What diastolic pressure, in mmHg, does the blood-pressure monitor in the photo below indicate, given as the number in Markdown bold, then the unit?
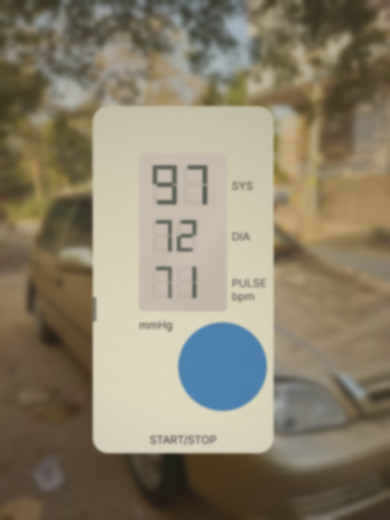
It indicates **72** mmHg
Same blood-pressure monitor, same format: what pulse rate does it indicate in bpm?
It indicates **71** bpm
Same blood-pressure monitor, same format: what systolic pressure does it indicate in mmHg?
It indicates **97** mmHg
